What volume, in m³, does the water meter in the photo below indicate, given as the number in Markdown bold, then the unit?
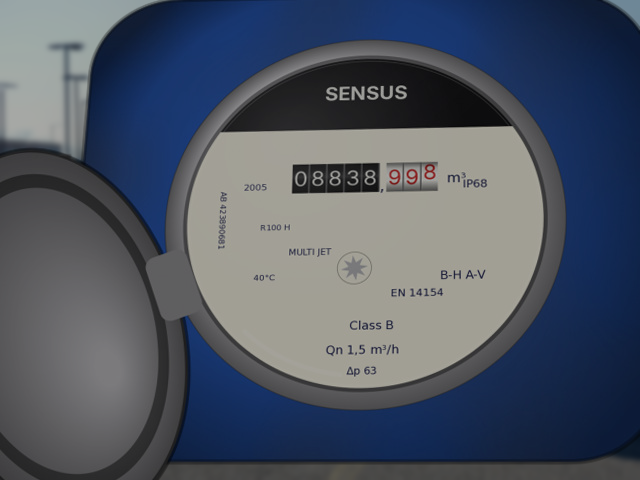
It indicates **8838.998** m³
